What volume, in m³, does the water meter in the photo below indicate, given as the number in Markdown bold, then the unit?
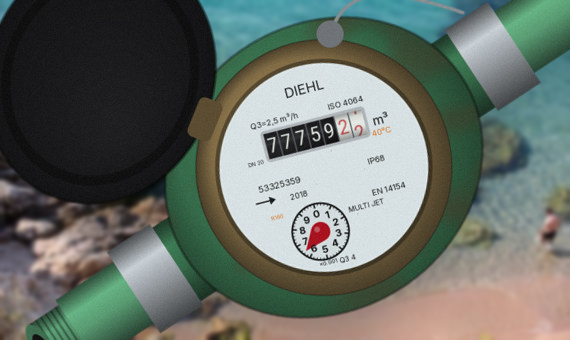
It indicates **77759.216** m³
